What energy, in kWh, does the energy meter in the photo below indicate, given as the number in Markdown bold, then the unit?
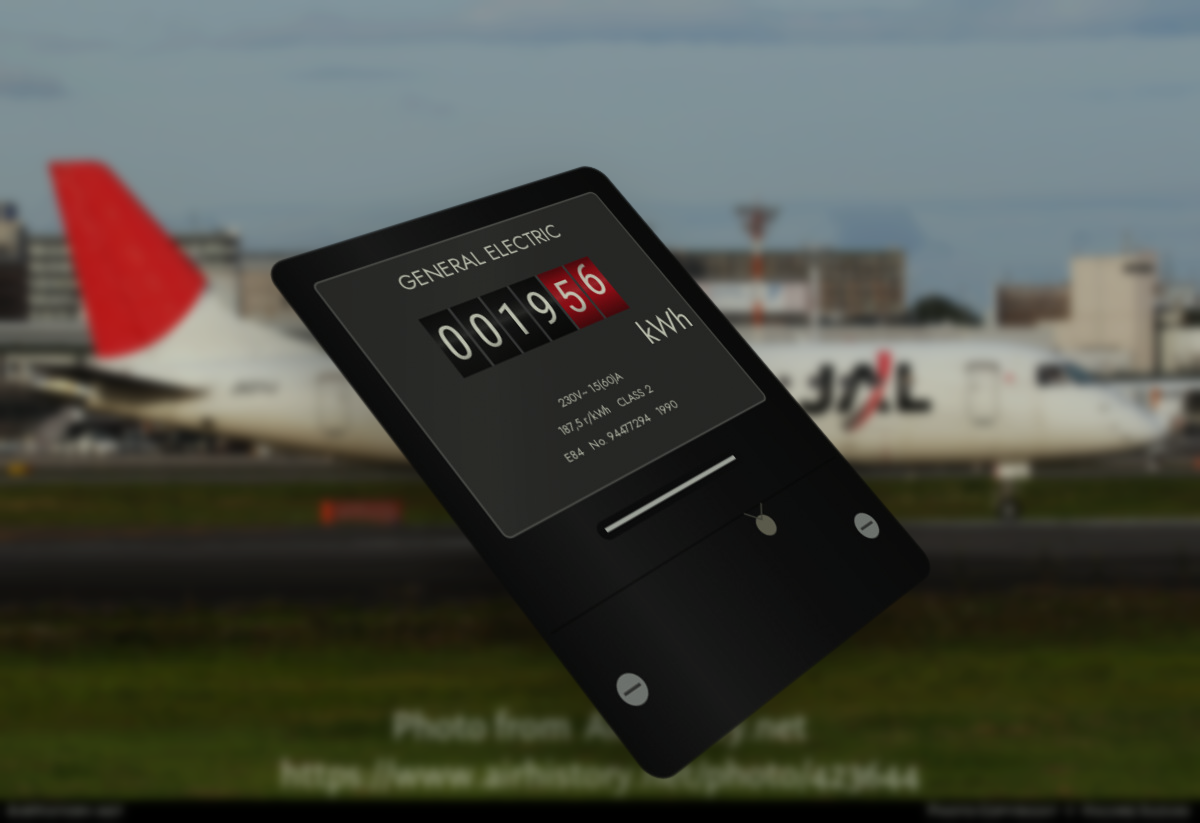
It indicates **19.56** kWh
